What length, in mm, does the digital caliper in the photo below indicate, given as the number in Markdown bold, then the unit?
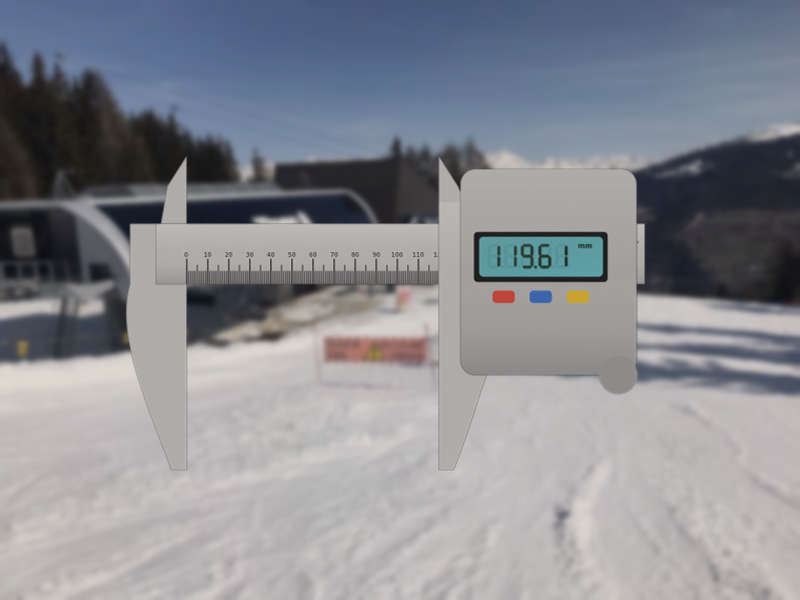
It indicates **119.61** mm
